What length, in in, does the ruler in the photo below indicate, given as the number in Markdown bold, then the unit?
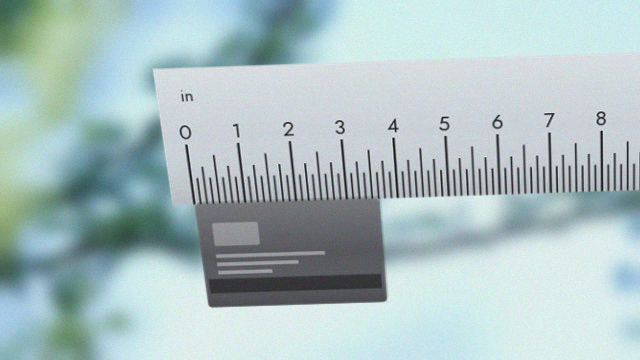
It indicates **3.625** in
